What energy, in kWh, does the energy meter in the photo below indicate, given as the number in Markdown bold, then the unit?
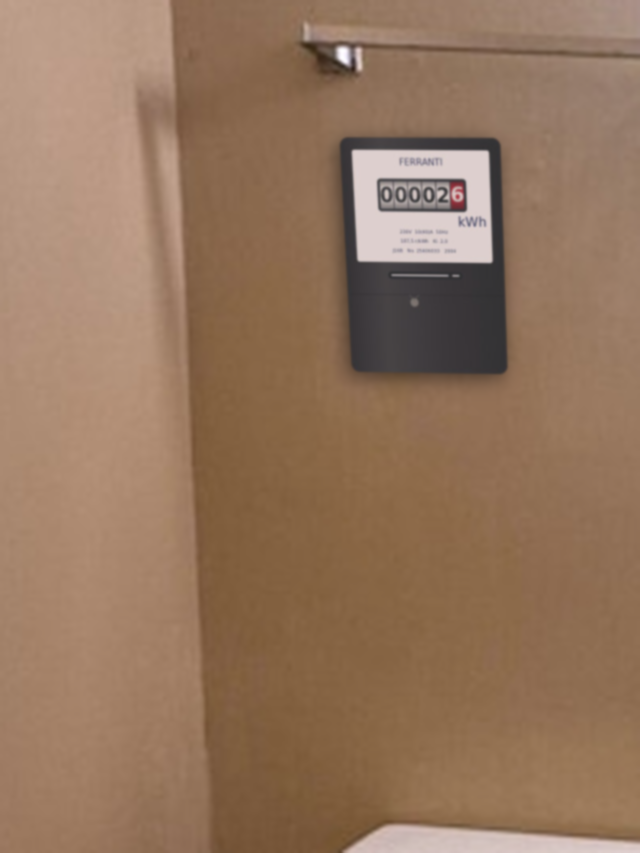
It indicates **2.6** kWh
